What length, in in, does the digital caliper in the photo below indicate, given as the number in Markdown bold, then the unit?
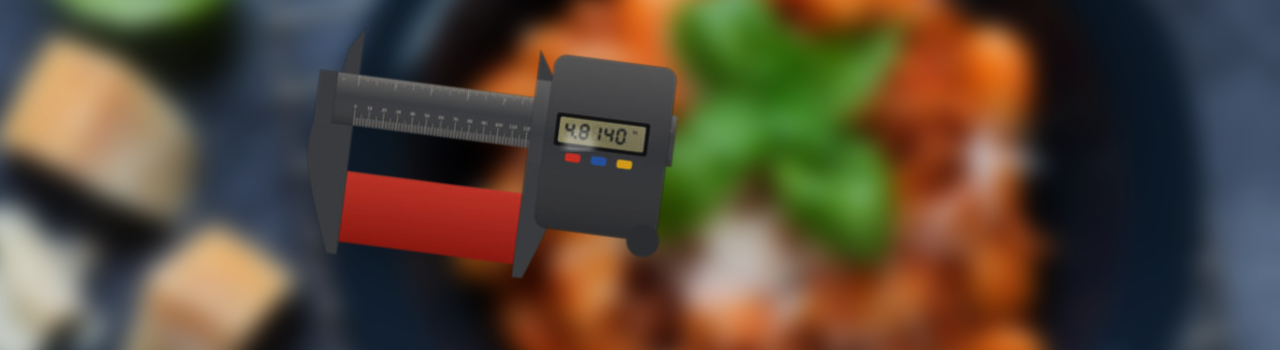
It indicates **4.8140** in
